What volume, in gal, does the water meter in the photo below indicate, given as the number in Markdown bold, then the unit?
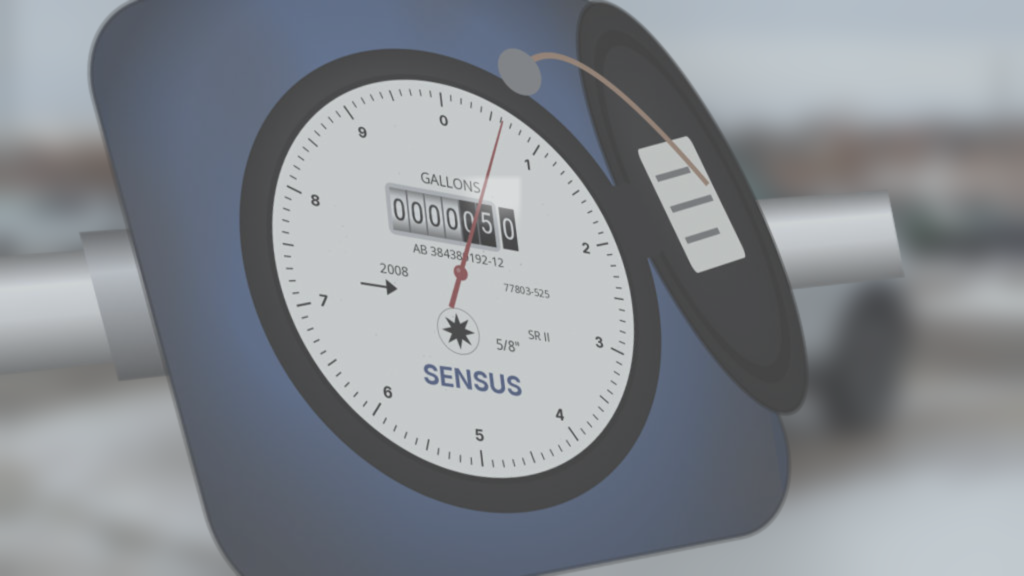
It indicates **50.6** gal
